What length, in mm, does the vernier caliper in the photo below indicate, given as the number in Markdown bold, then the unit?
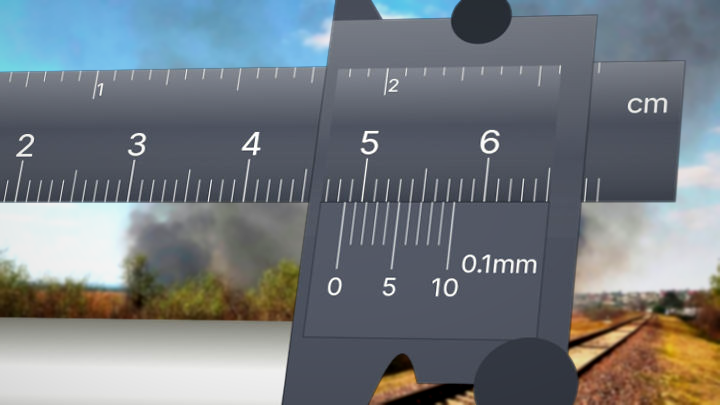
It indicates **48.6** mm
